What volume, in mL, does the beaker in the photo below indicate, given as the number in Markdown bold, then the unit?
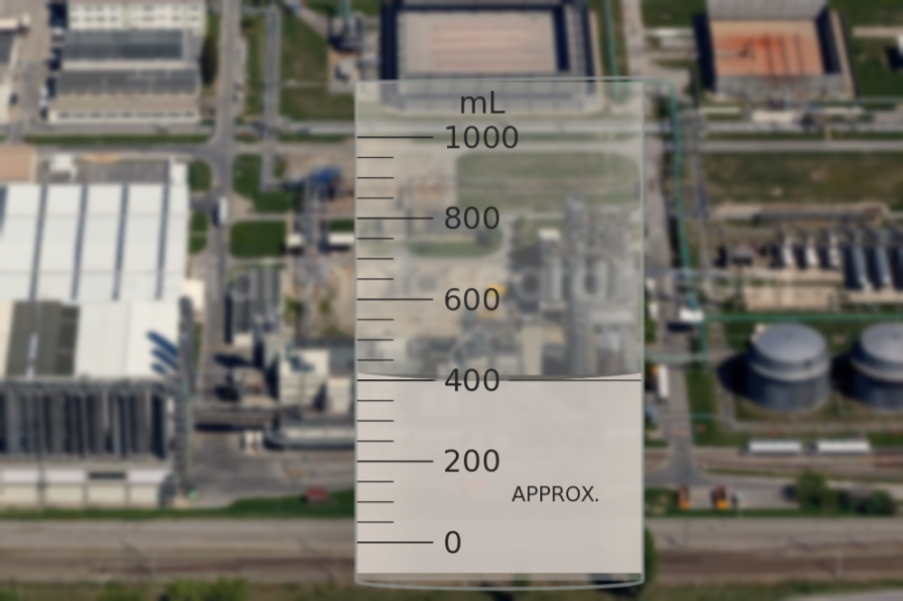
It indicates **400** mL
